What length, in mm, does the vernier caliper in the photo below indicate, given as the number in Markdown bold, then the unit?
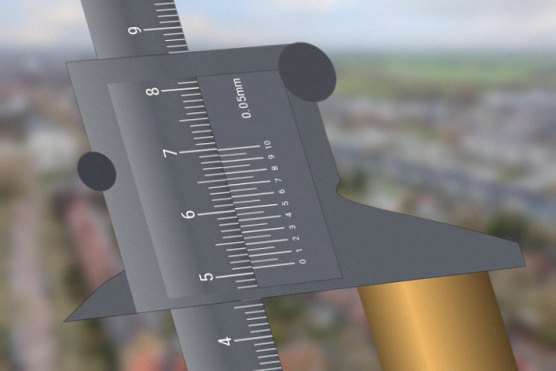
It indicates **50.8** mm
